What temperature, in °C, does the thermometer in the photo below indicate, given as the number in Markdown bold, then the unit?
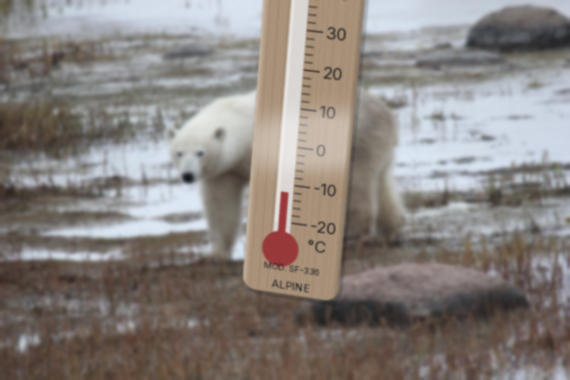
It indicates **-12** °C
